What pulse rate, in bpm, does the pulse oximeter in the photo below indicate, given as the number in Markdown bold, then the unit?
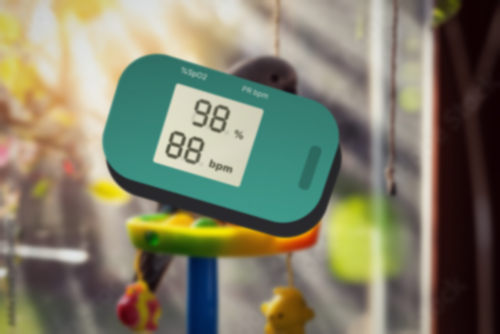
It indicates **88** bpm
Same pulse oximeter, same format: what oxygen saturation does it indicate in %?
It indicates **98** %
